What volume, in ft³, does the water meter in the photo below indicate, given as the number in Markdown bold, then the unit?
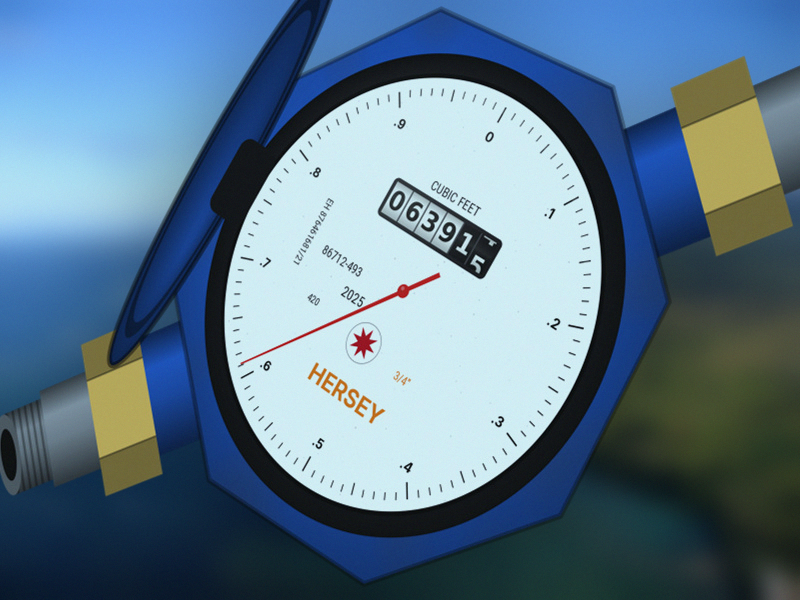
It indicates **63914.61** ft³
